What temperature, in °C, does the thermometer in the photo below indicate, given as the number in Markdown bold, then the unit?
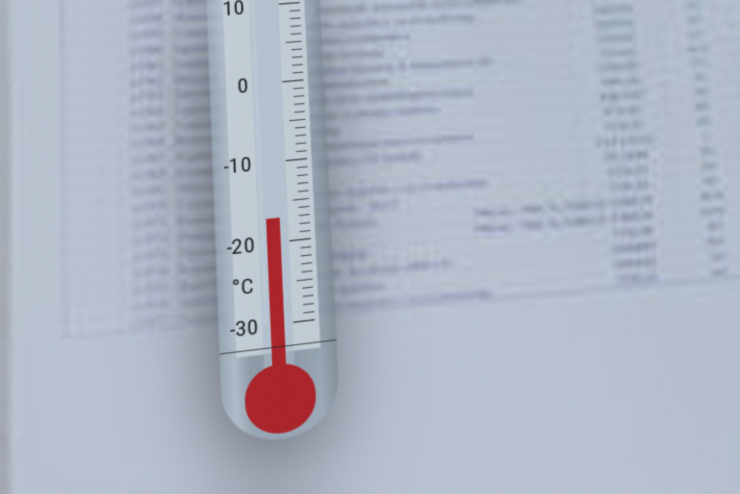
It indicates **-17** °C
